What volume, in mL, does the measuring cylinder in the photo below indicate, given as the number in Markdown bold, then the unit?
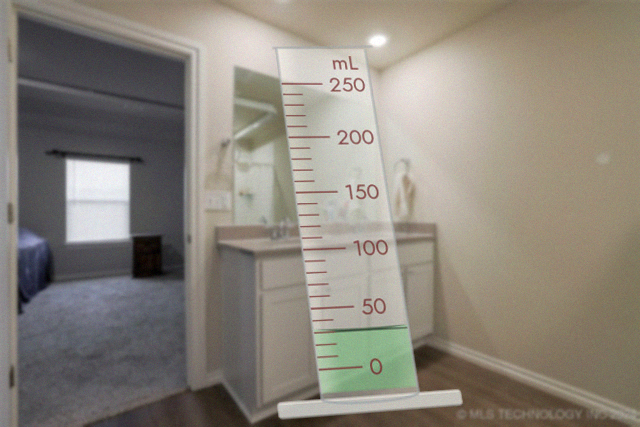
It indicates **30** mL
